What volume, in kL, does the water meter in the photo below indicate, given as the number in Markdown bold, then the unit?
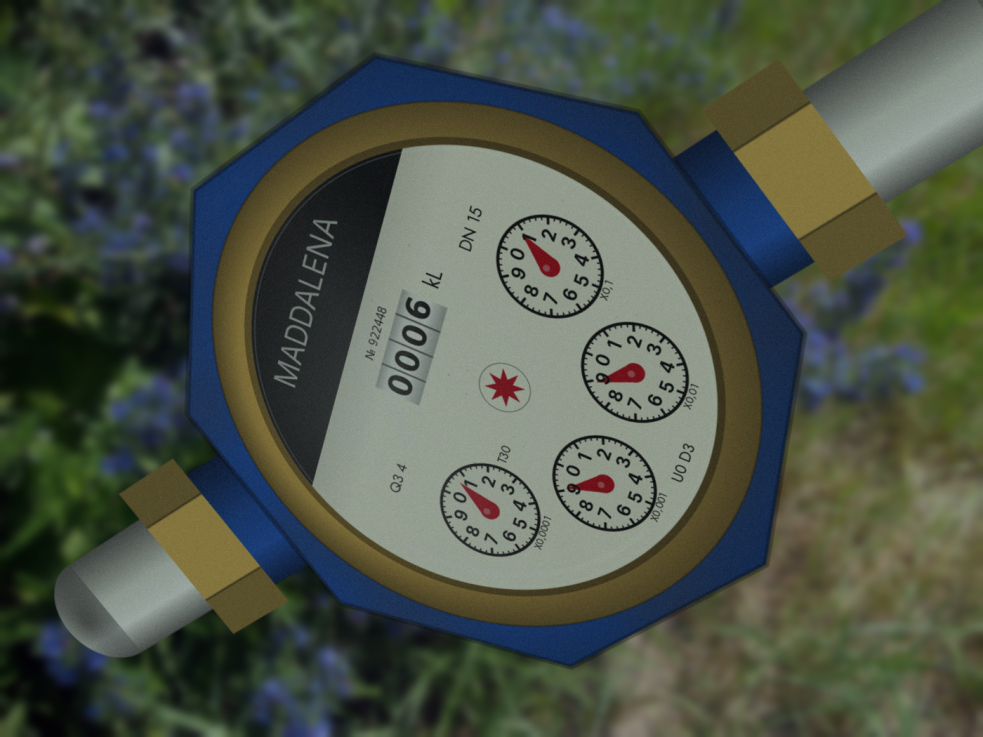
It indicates **6.0890** kL
